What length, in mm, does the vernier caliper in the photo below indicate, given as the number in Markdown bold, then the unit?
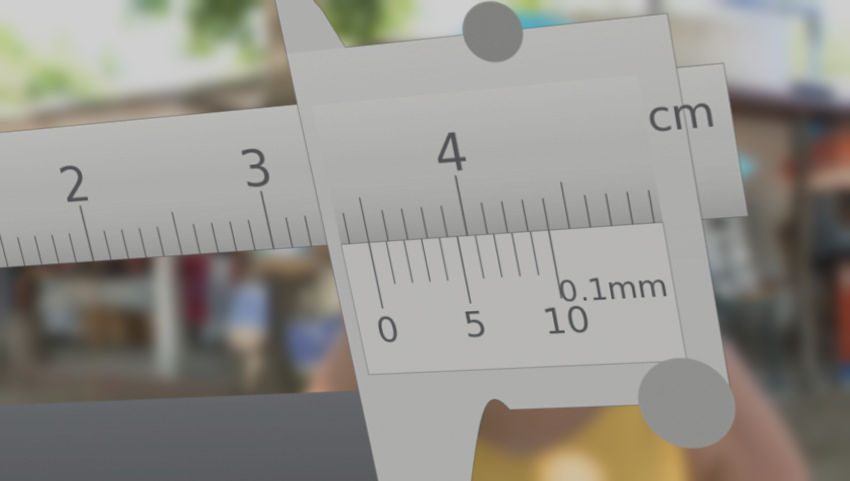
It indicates **35.0** mm
